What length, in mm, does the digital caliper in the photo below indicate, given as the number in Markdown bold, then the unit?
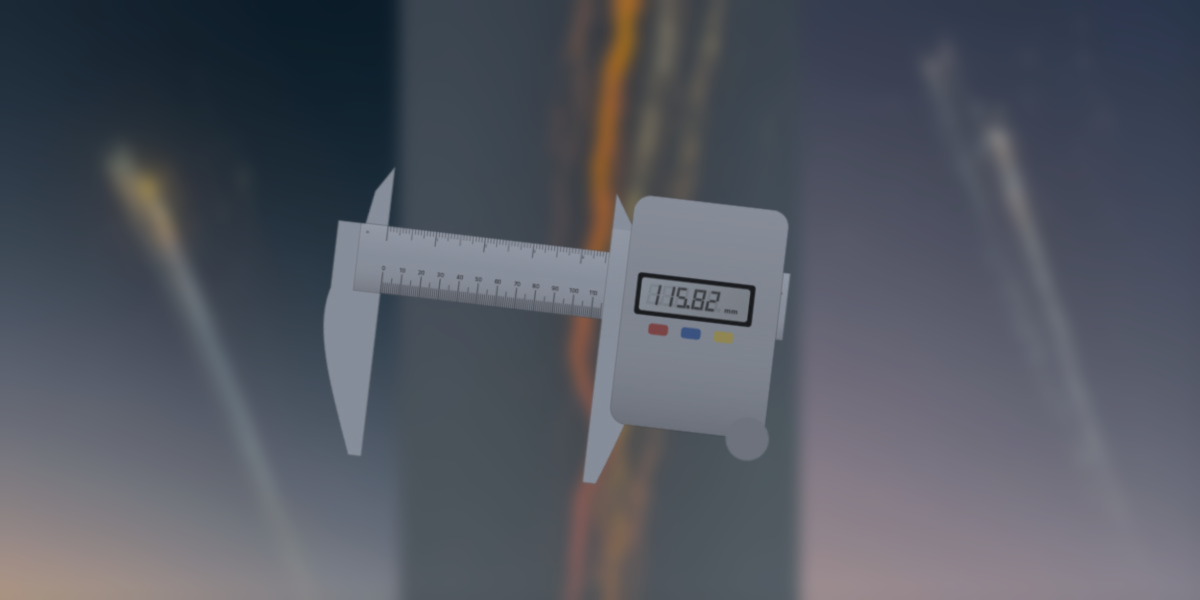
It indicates **115.82** mm
